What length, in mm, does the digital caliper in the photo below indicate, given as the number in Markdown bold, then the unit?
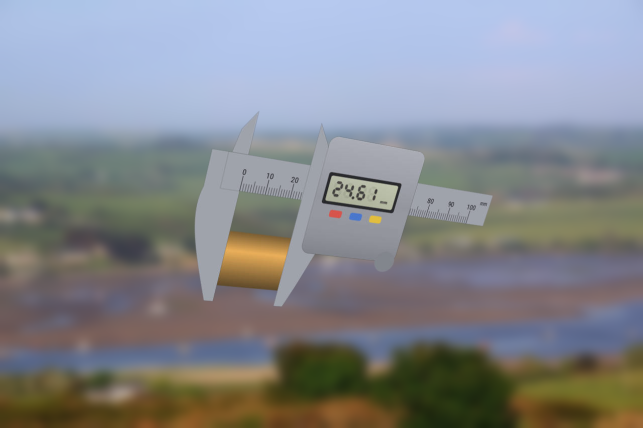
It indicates **24.61** mm
